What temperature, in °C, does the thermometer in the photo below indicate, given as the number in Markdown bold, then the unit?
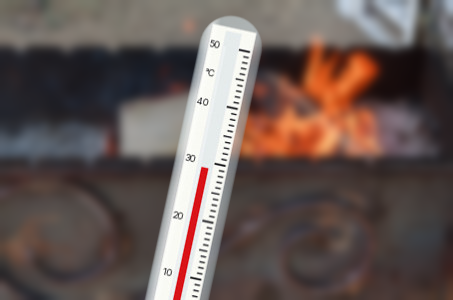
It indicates **29** °C
